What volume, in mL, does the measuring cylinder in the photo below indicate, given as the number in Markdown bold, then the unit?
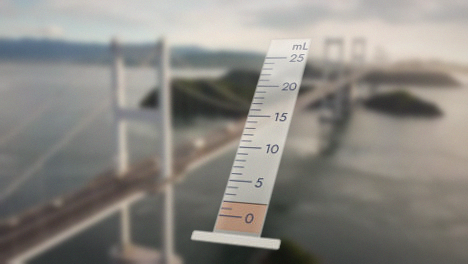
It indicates **2** mL
